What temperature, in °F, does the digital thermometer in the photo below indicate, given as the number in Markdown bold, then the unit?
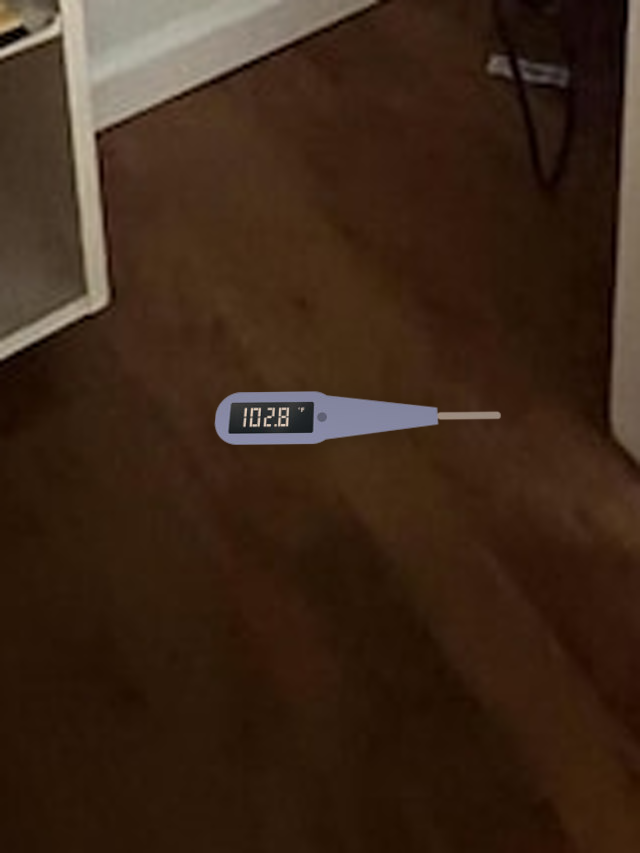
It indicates **102.8** °F
